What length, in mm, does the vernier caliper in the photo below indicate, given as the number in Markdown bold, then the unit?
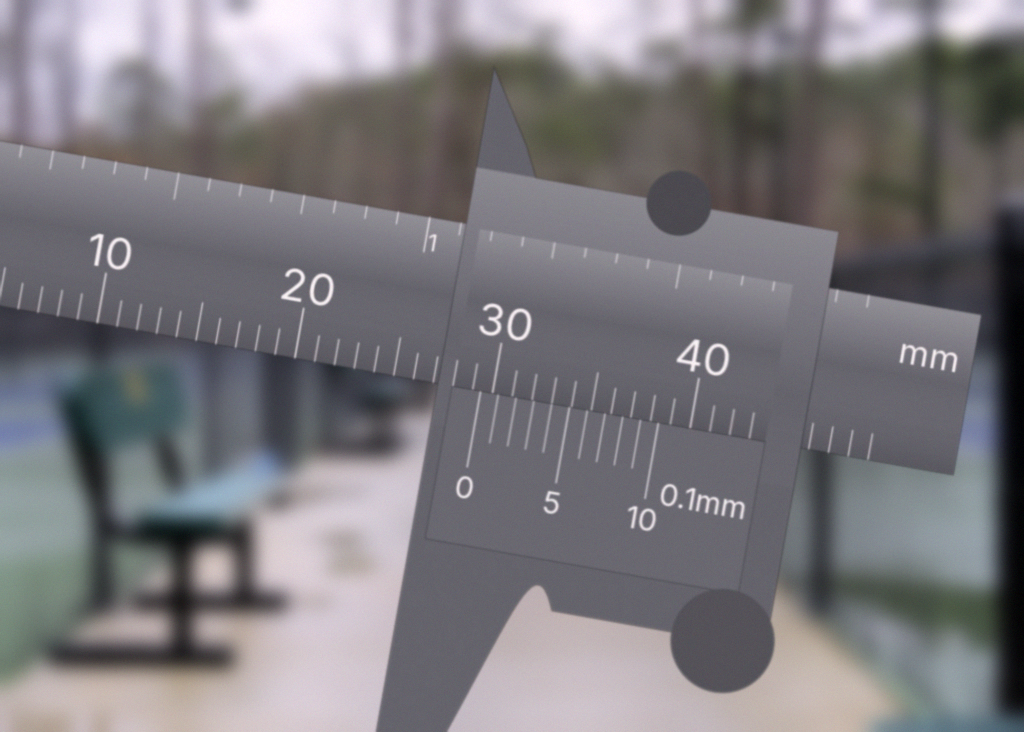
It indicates **29.4** mm
